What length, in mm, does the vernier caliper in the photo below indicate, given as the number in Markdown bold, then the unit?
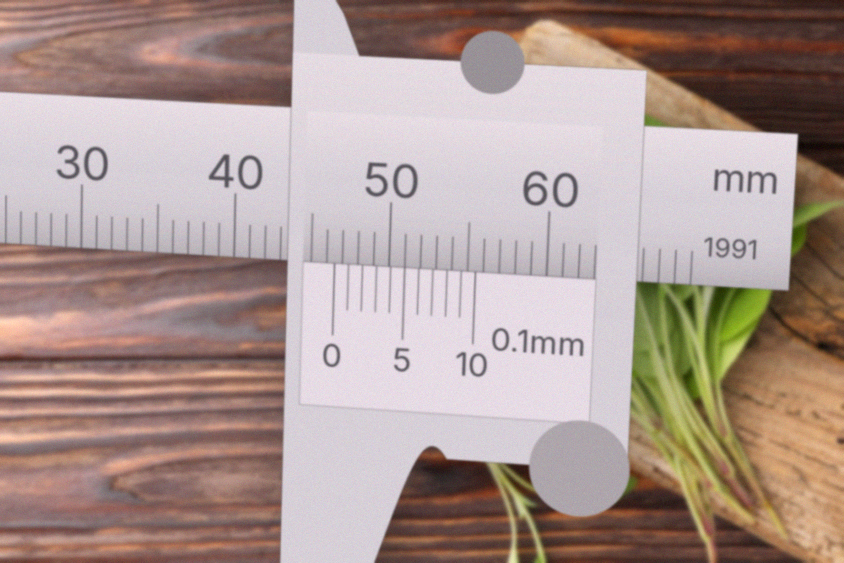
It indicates **46.5** mm
